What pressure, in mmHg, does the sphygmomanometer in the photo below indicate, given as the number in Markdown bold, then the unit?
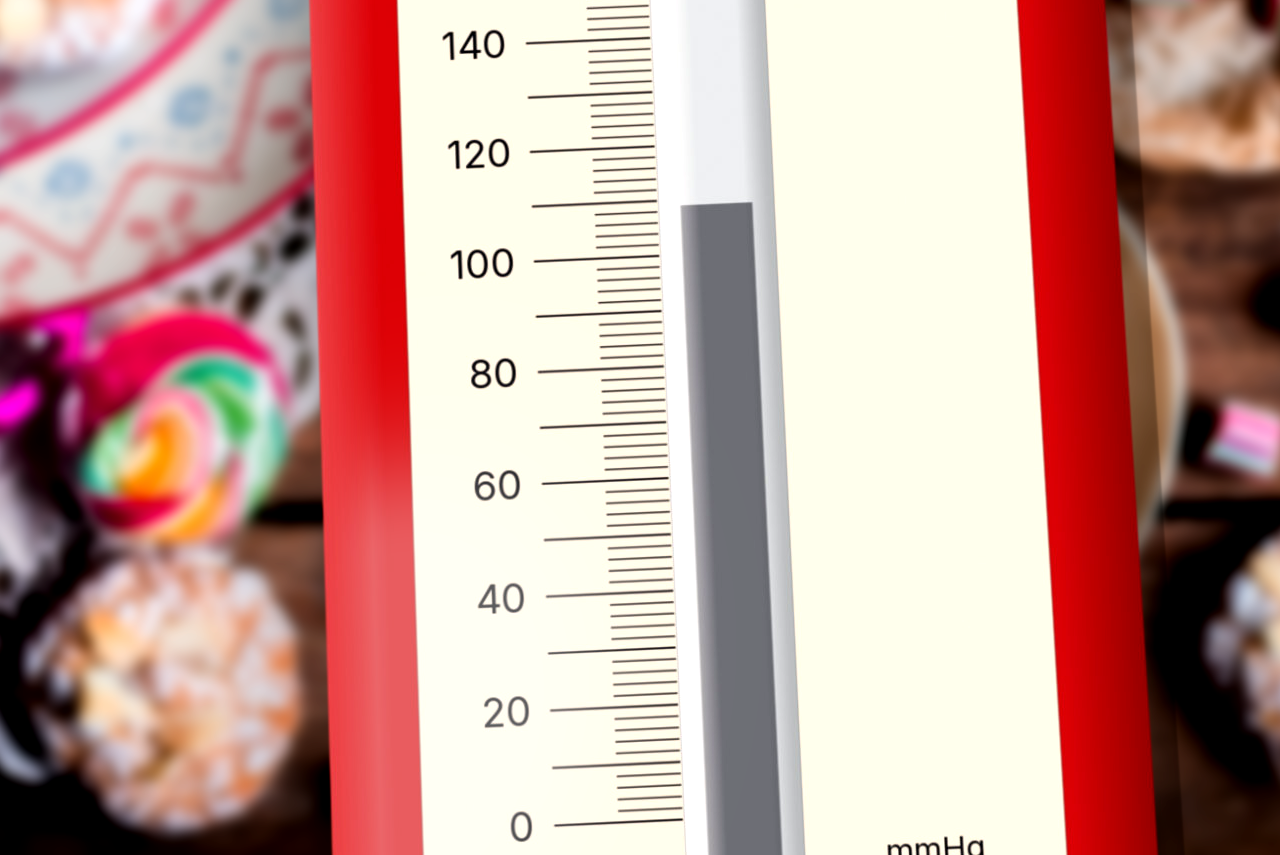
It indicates **109** mmHg
